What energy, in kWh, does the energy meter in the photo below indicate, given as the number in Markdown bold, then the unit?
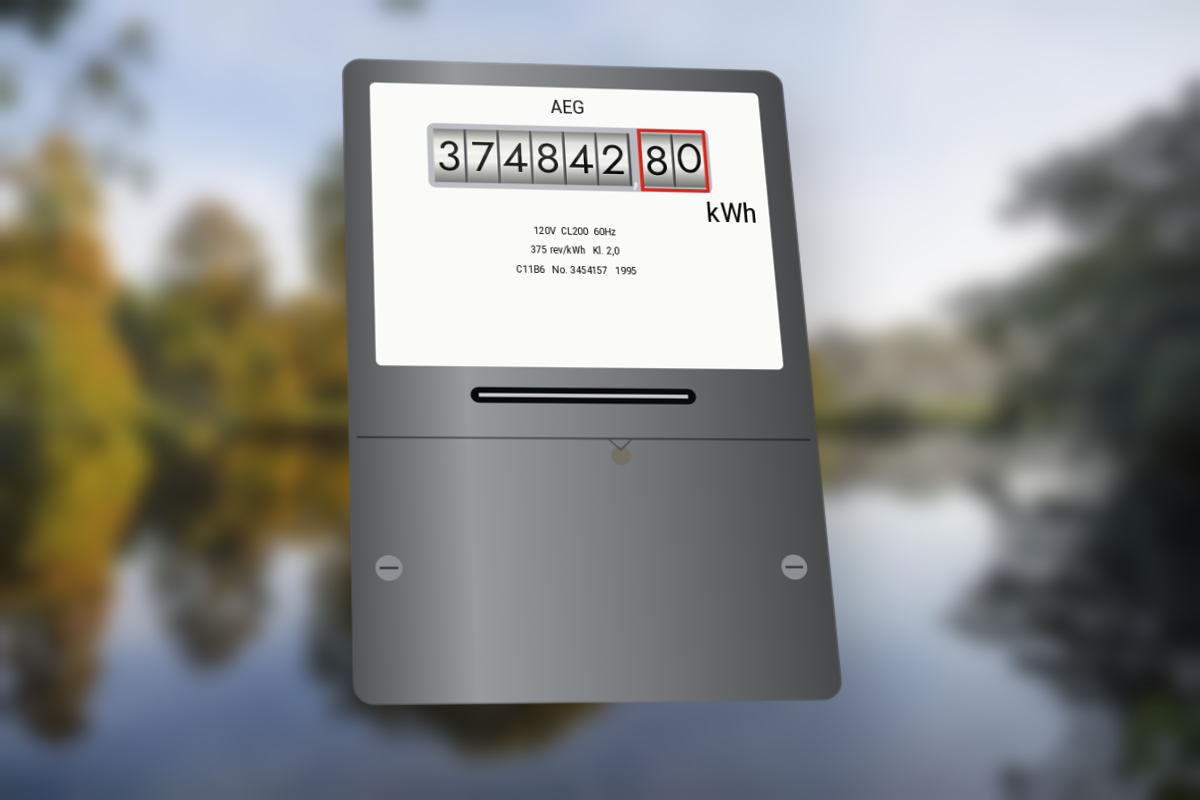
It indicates **374842.80** kWh
